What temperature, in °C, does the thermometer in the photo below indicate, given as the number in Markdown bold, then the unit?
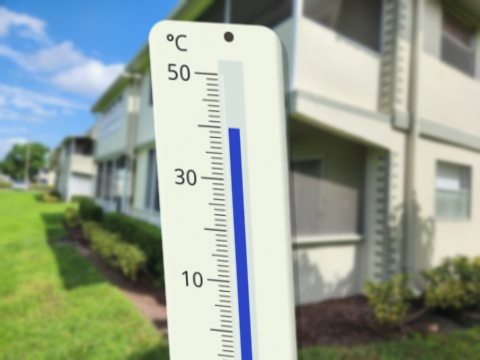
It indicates **40** °C
